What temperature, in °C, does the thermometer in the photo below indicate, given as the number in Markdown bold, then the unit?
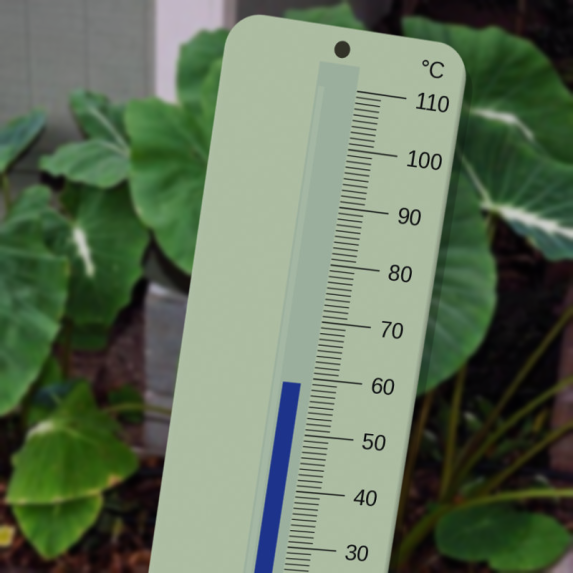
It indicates **59** °C
